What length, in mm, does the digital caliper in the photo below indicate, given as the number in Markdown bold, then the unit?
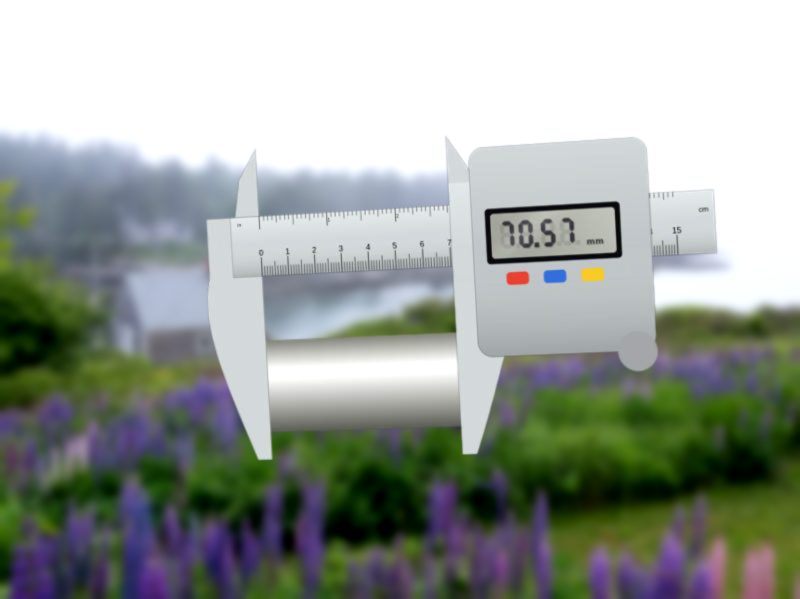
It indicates **70.57** mm
